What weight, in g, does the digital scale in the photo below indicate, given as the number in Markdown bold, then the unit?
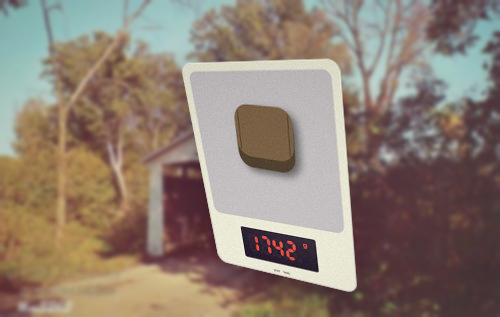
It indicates **1742** g
